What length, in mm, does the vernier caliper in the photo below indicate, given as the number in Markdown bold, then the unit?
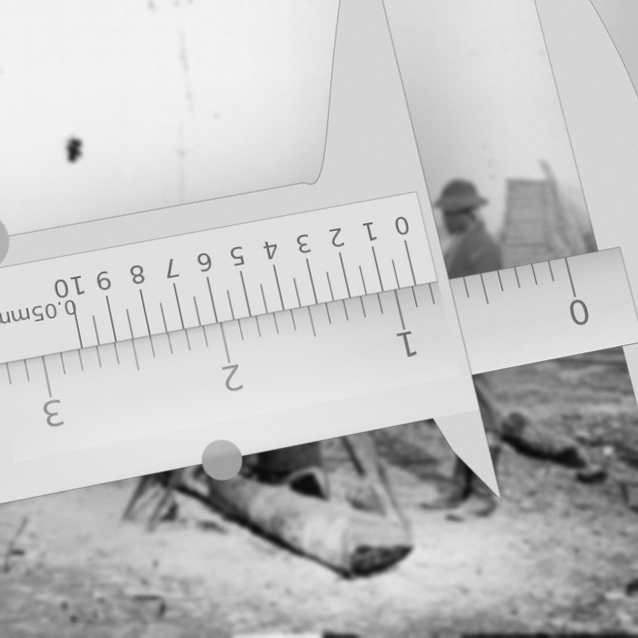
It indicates **8.8** mm
